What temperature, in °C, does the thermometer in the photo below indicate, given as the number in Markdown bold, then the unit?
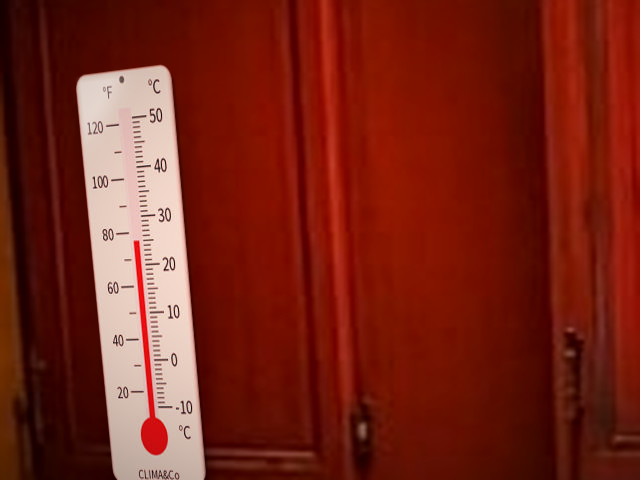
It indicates **25** °C
